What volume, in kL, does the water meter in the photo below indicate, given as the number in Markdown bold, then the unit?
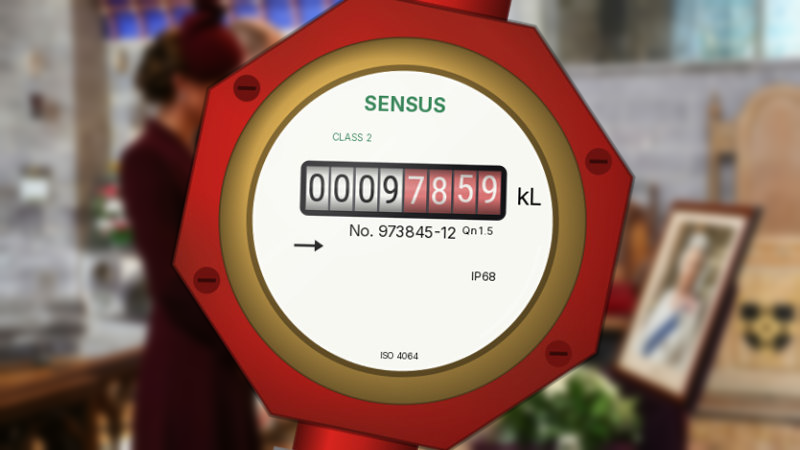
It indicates **9.7859** kL
